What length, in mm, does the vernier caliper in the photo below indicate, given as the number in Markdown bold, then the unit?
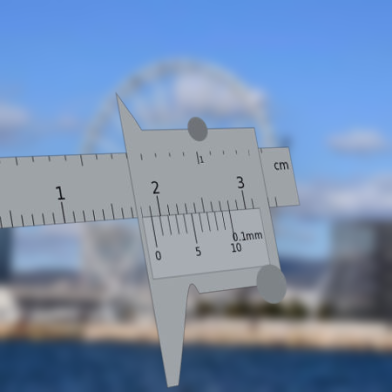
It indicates **19.0** mm
